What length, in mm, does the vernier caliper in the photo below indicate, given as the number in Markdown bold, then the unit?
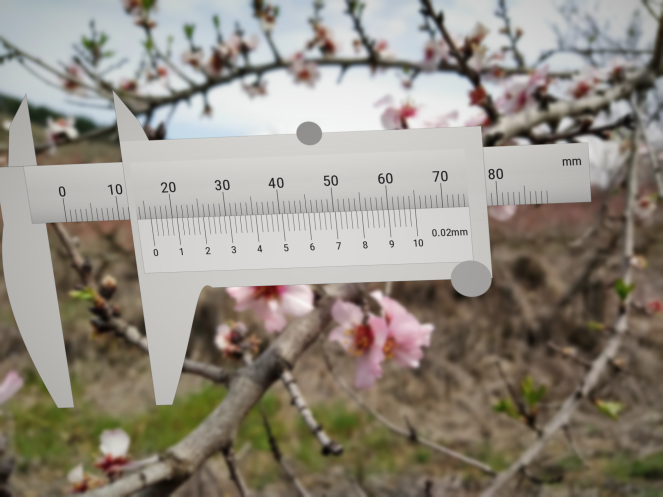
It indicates **16.0** mm
